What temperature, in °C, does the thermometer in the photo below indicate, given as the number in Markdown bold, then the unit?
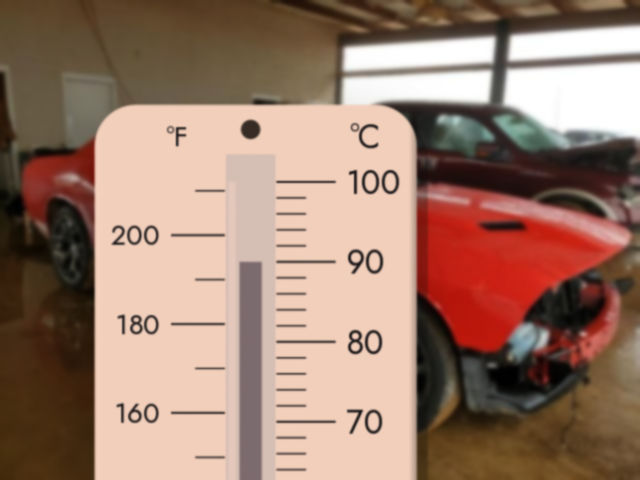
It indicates **90** °C
